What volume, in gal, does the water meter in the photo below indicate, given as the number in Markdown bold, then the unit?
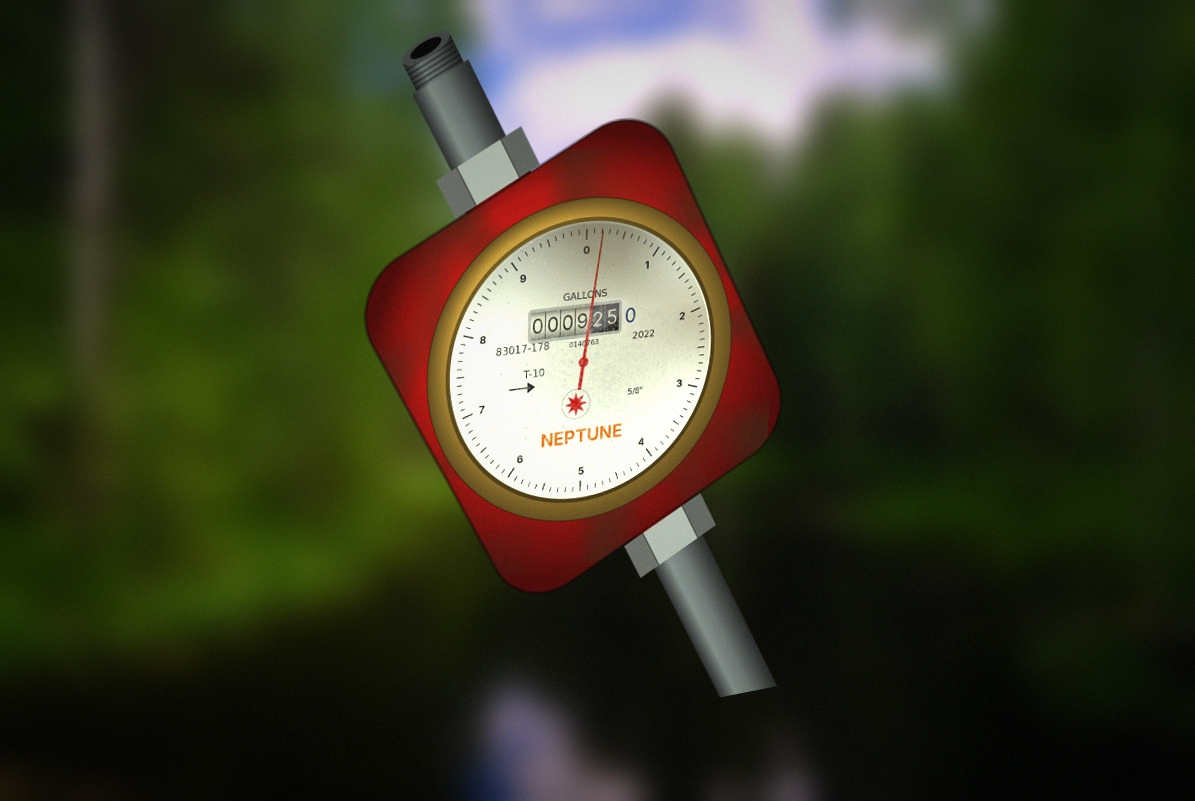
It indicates **9250.2** gal
